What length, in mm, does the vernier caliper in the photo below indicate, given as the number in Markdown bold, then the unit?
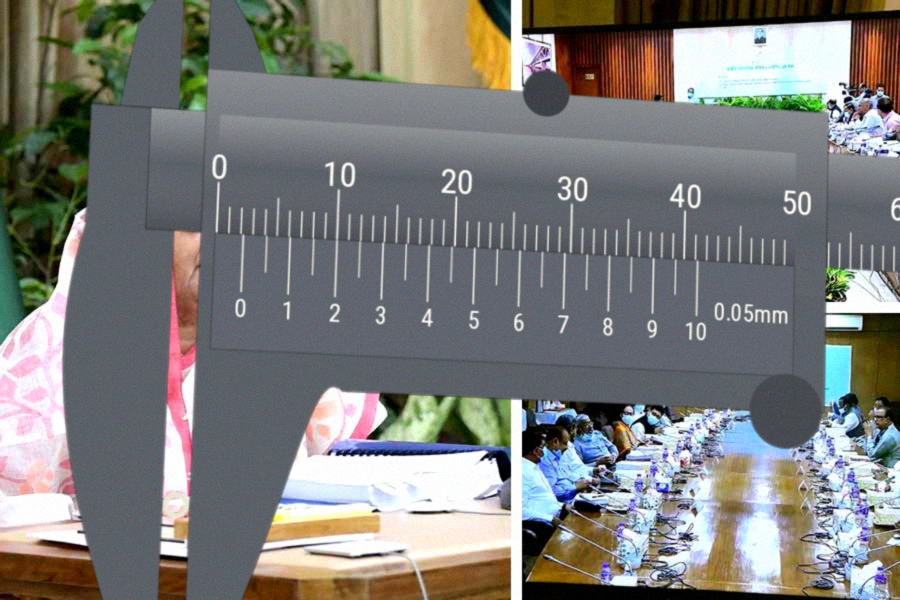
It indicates **2.2** mm
